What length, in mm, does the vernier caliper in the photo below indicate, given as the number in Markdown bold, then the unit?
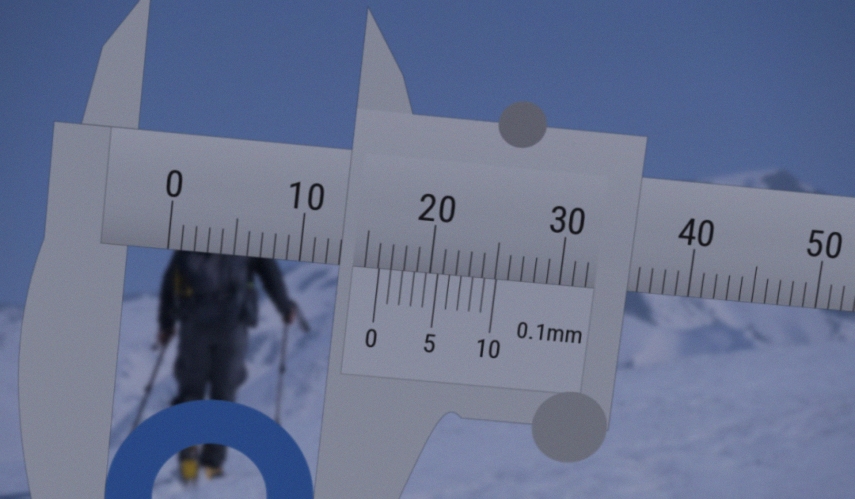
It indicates **16.1** mm
